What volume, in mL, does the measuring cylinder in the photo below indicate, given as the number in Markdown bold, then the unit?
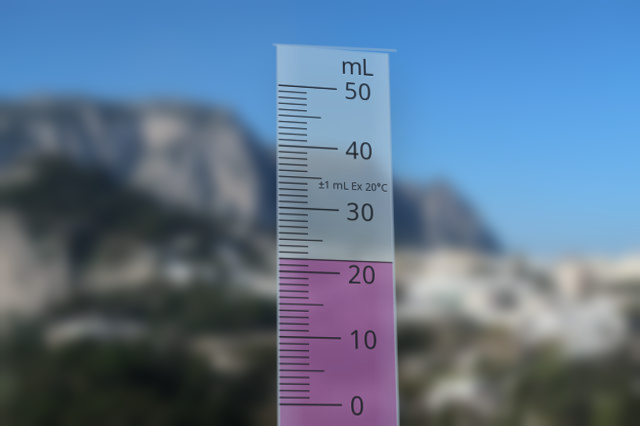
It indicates **22** mL
